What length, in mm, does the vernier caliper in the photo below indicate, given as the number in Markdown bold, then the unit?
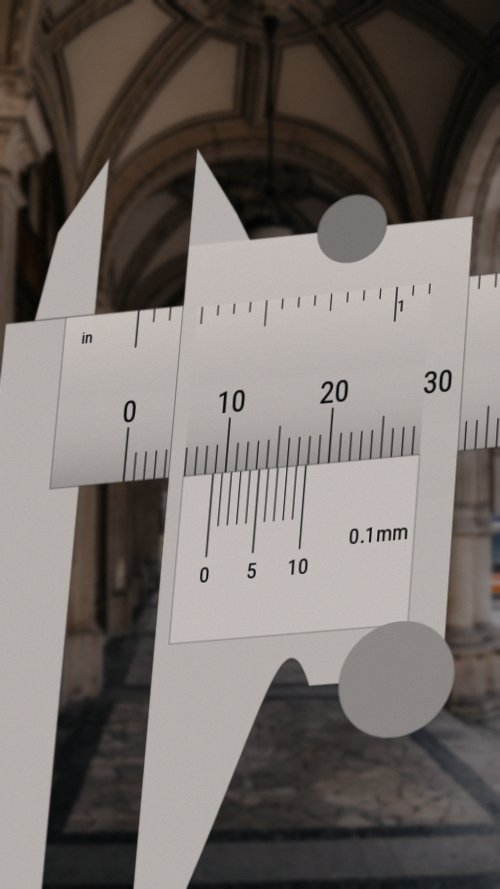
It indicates **8.8** mm
